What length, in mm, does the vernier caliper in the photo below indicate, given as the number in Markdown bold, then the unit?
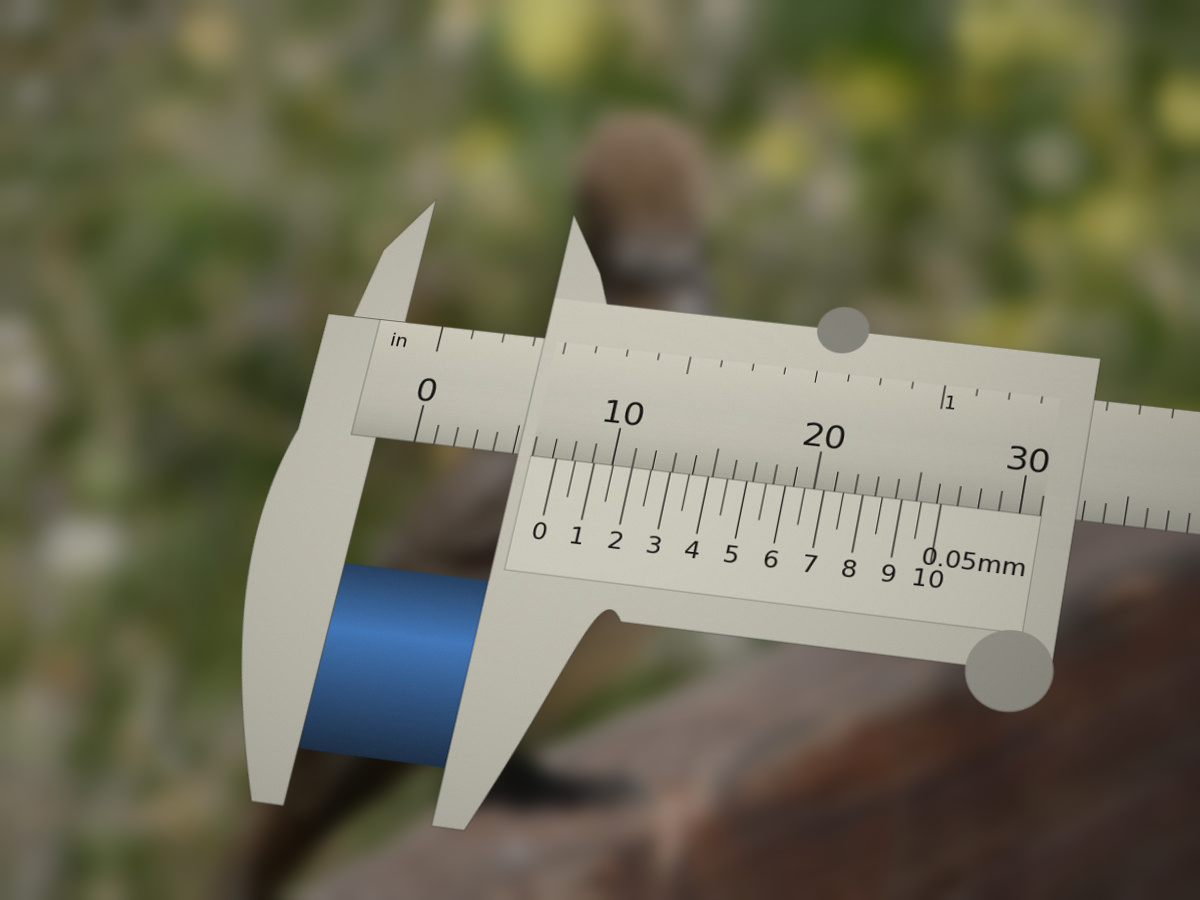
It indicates **7.2** mm
